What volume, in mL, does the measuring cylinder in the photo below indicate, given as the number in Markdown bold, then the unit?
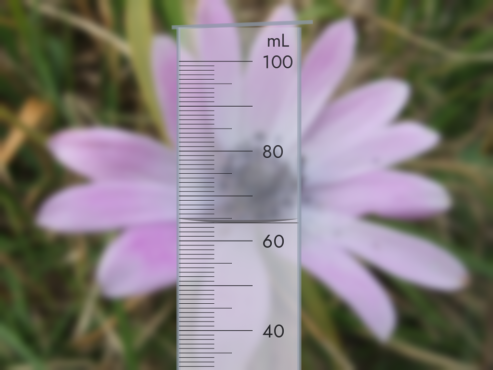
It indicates **64** mL
